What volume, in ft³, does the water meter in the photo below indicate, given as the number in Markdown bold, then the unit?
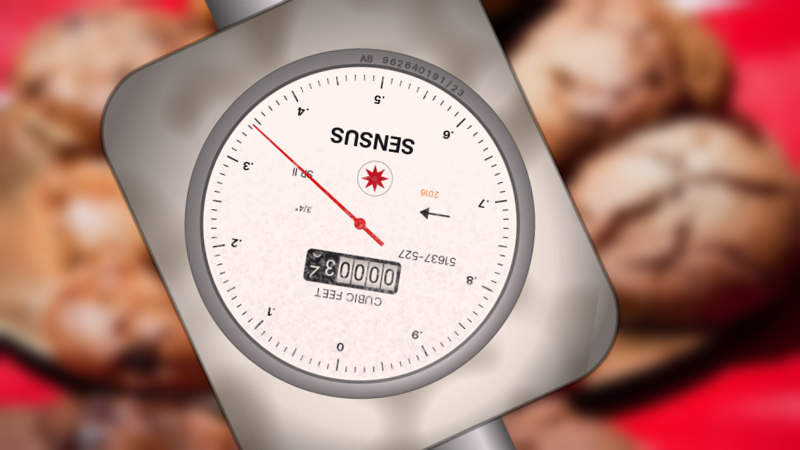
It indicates **32.34** ft³
